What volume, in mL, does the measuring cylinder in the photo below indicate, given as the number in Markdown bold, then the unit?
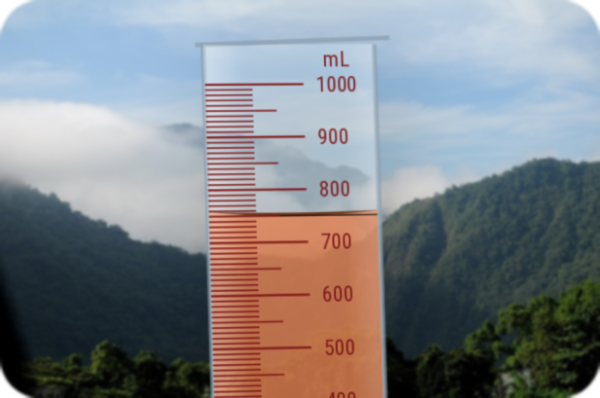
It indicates **750** mL
